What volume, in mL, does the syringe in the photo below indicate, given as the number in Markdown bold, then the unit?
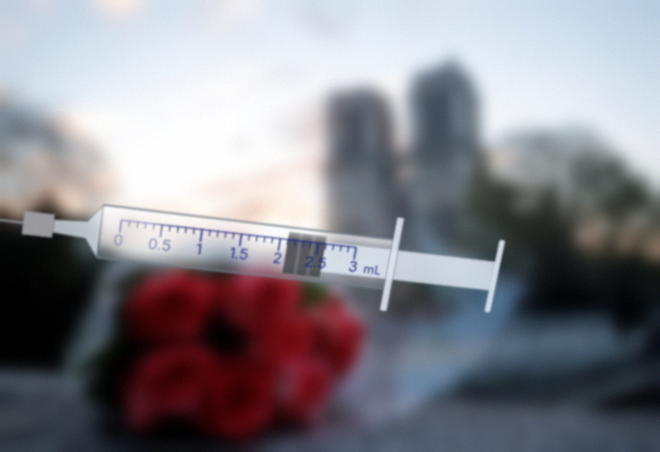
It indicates **2.1** mL
